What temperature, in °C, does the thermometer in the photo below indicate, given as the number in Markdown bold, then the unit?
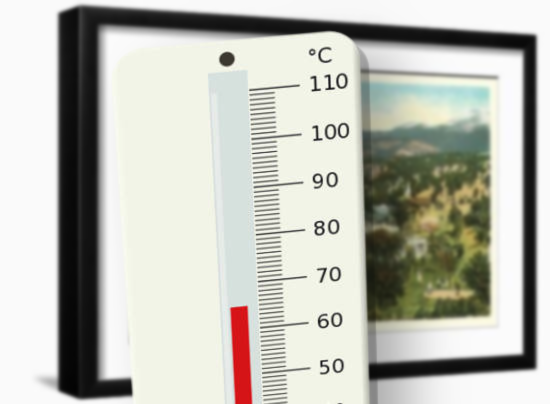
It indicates **65** °C
